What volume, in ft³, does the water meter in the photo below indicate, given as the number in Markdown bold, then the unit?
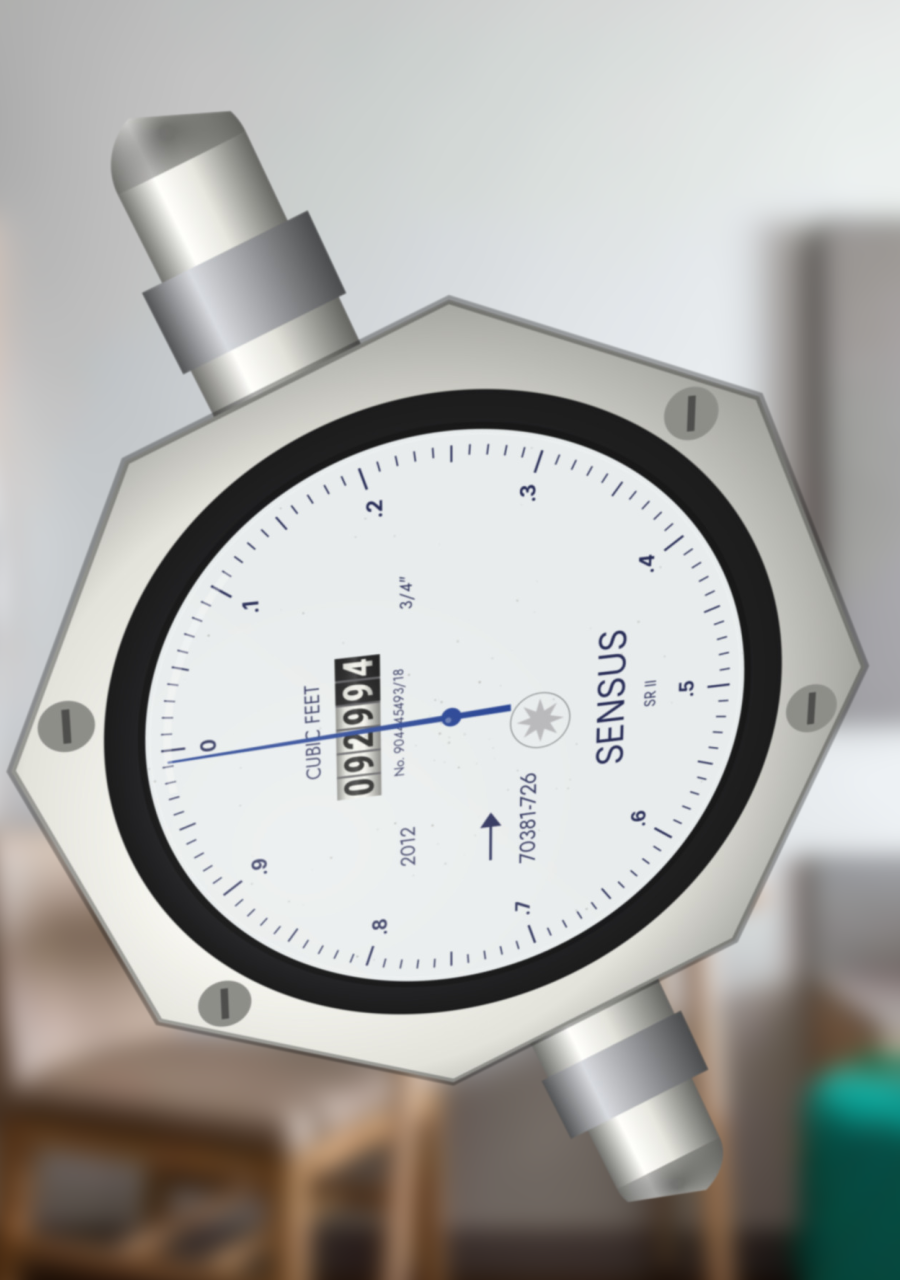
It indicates **92993.99** ft³
